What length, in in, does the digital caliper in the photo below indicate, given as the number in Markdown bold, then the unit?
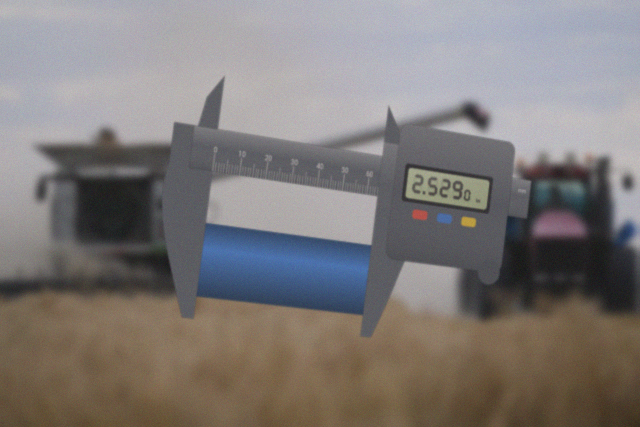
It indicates **2.5290** in
